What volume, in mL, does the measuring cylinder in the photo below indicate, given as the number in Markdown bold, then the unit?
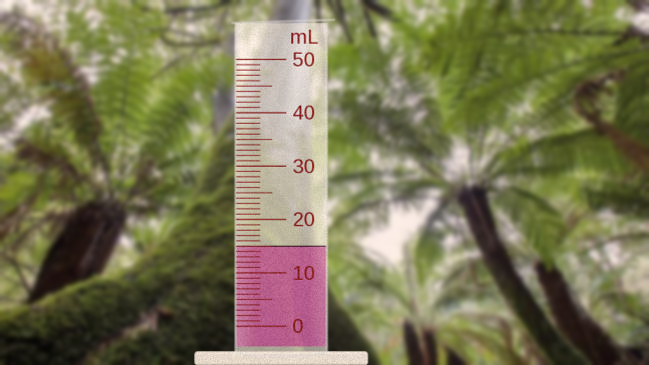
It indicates **15** mL
